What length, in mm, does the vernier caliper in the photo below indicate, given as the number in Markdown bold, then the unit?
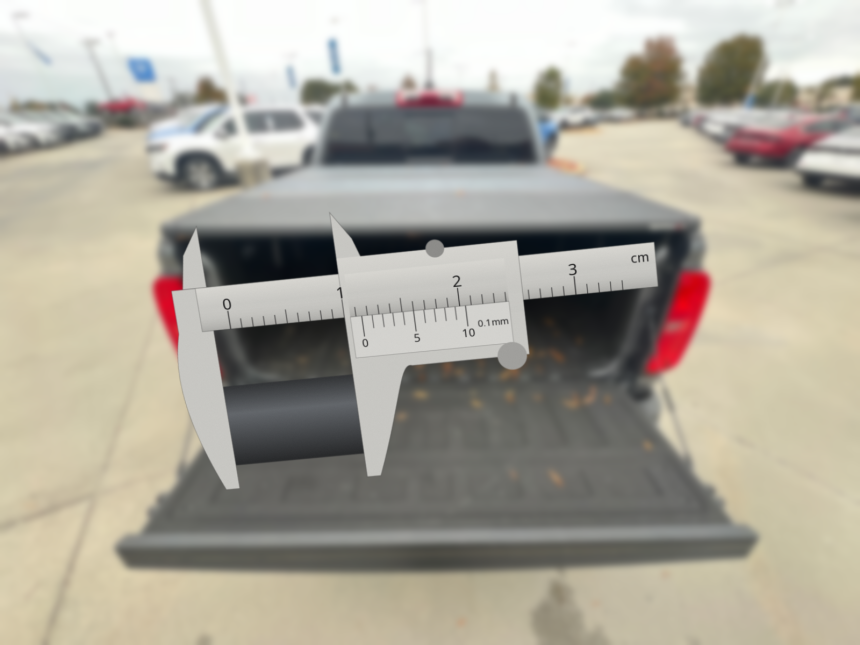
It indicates **11.5** mm
